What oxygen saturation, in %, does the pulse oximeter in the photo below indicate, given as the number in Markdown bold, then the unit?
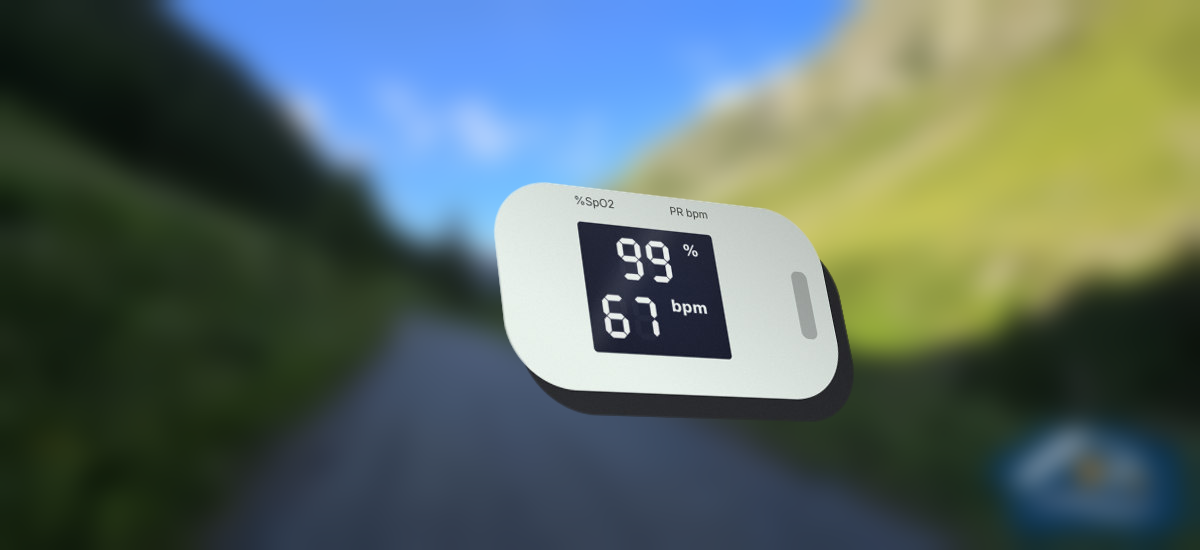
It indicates **99** %
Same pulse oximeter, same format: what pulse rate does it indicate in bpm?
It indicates **67** bpm
